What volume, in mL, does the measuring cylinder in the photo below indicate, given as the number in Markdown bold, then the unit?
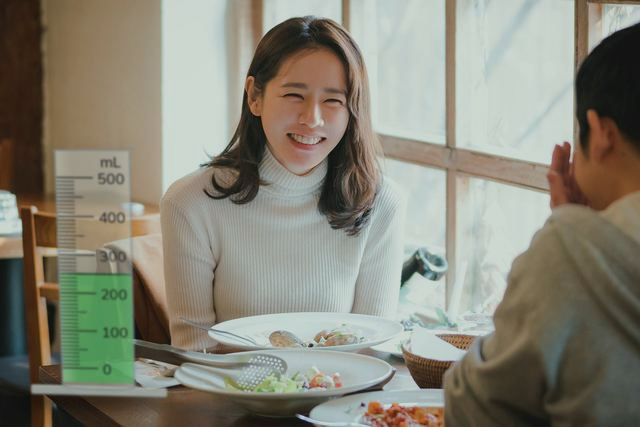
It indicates **250** mL
